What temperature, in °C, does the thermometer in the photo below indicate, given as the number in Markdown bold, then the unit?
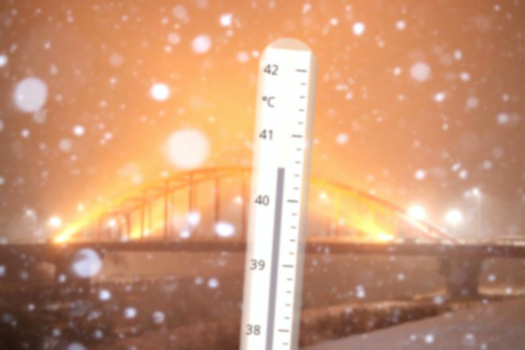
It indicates **40.5** °C
